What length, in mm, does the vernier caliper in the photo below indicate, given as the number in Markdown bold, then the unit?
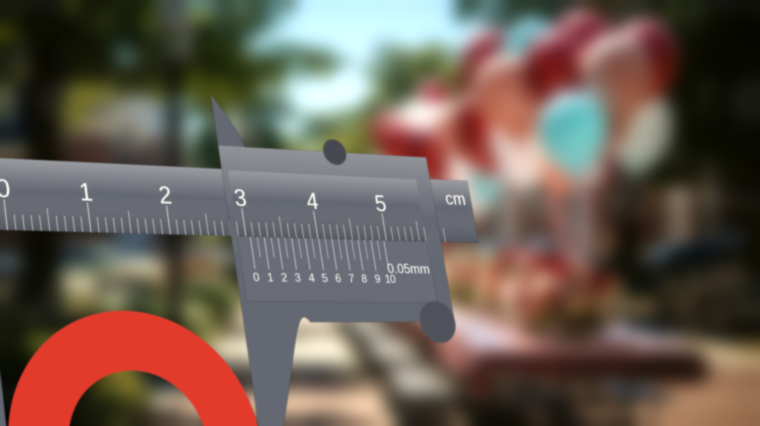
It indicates **30.6** mm
